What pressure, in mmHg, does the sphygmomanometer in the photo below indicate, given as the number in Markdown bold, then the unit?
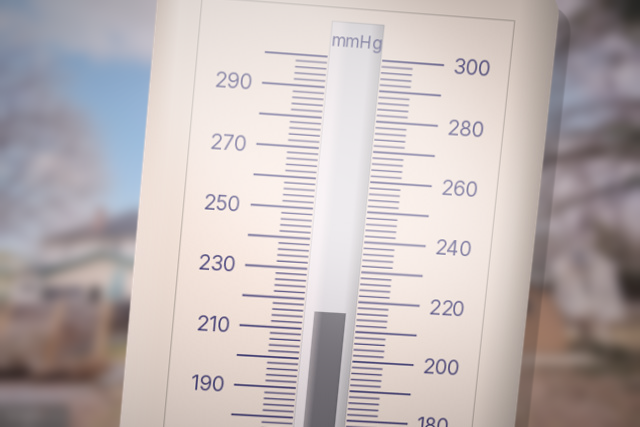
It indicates **216** mmHg
